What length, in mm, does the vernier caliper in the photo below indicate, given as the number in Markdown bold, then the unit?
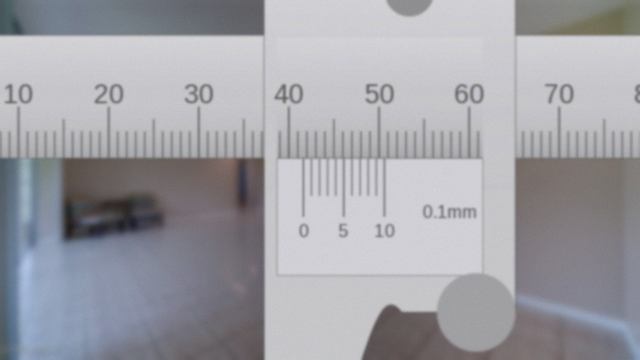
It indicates **41.6** mm
